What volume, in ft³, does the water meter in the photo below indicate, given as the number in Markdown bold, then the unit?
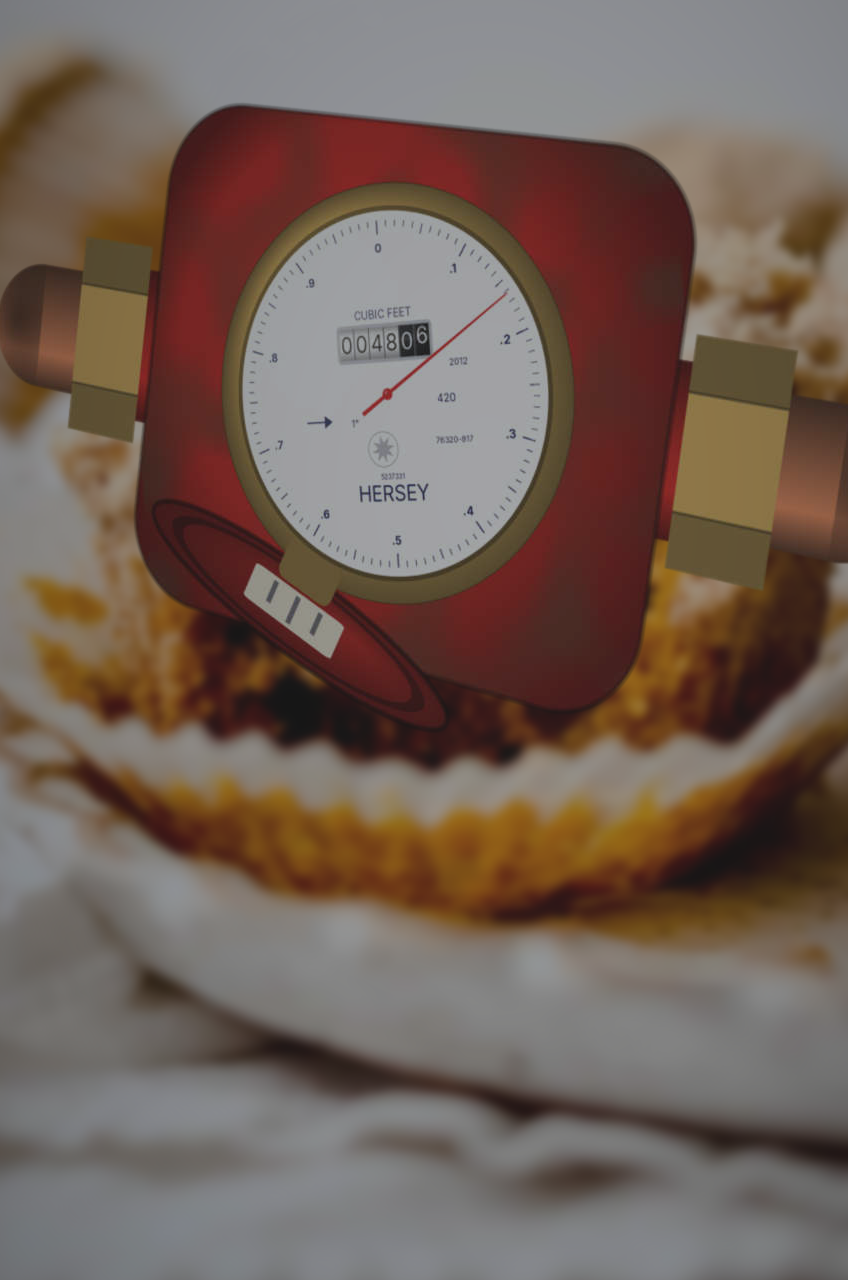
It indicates **4806.16** ft³
